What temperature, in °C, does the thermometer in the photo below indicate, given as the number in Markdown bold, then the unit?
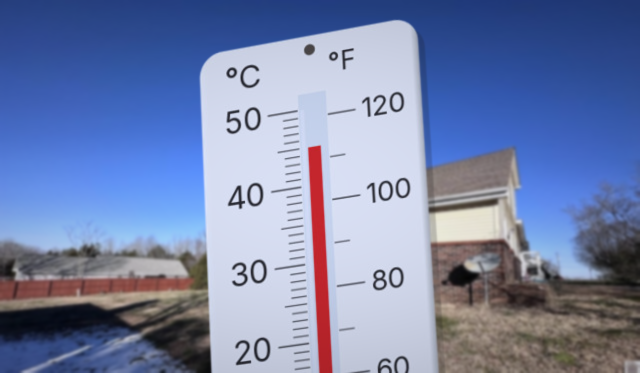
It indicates **45** °C
